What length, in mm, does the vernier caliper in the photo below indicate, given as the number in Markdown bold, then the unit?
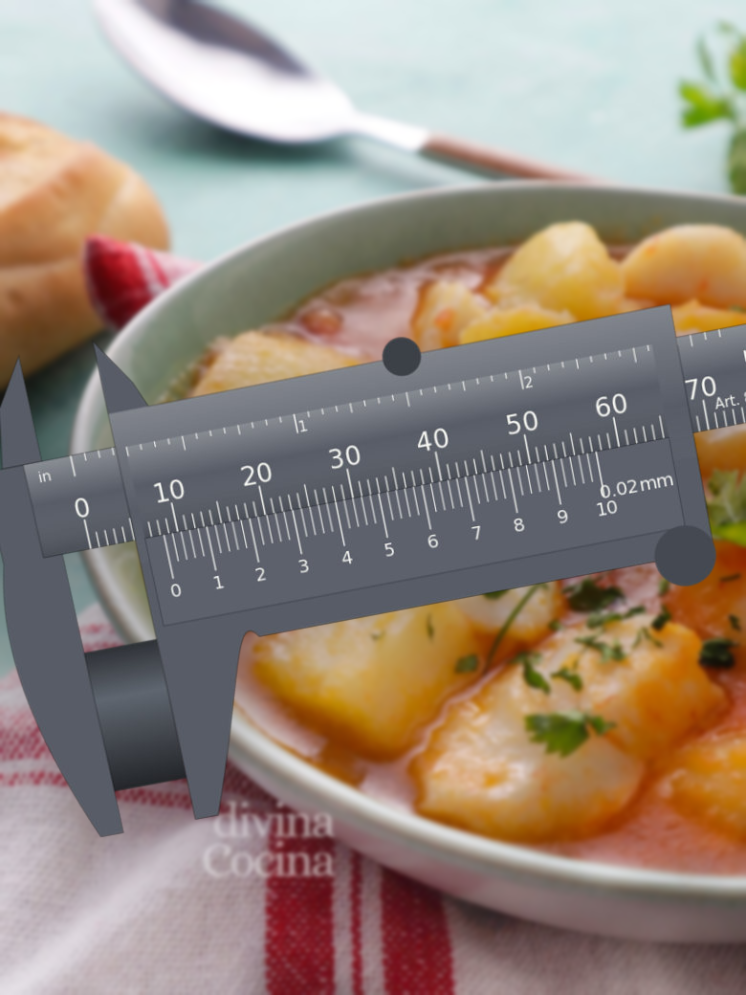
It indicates **8.4** mm
